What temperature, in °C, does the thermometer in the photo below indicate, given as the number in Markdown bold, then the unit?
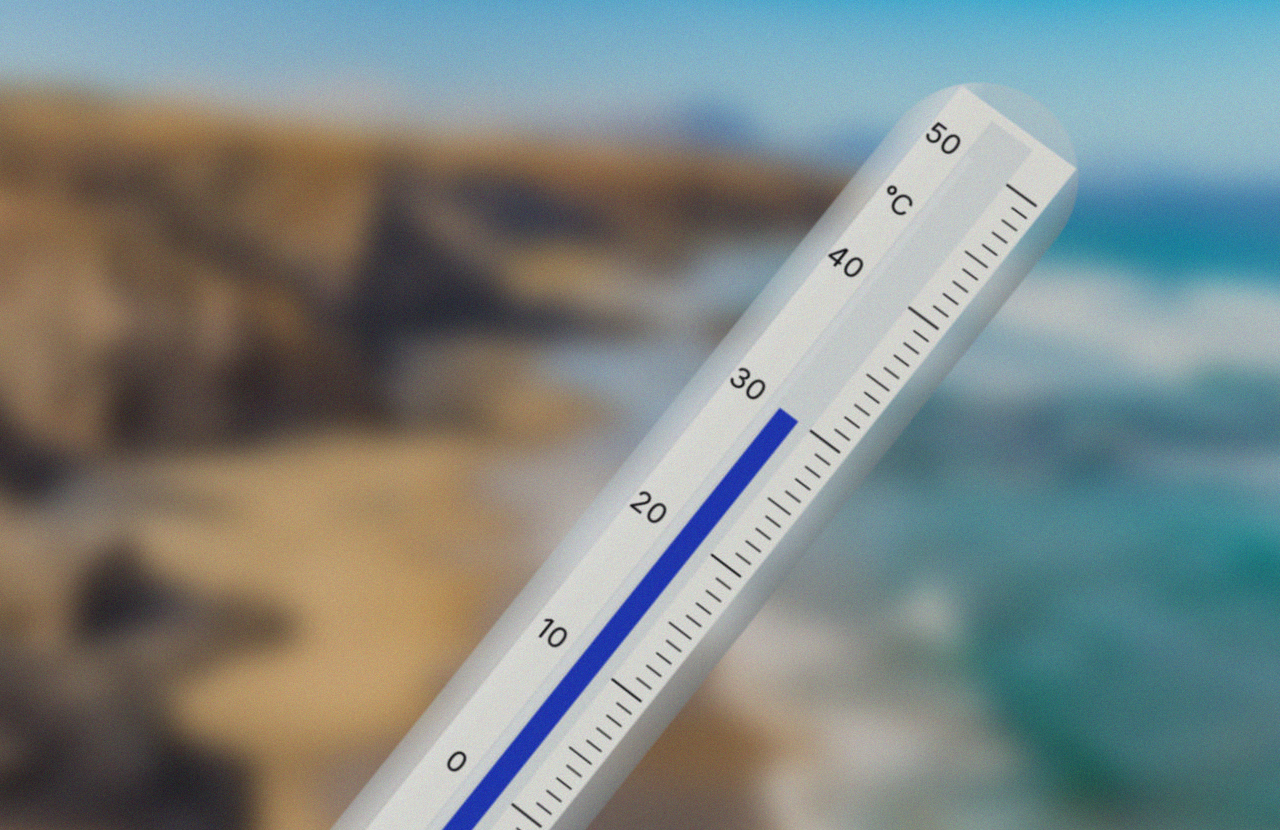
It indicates **30** °C
